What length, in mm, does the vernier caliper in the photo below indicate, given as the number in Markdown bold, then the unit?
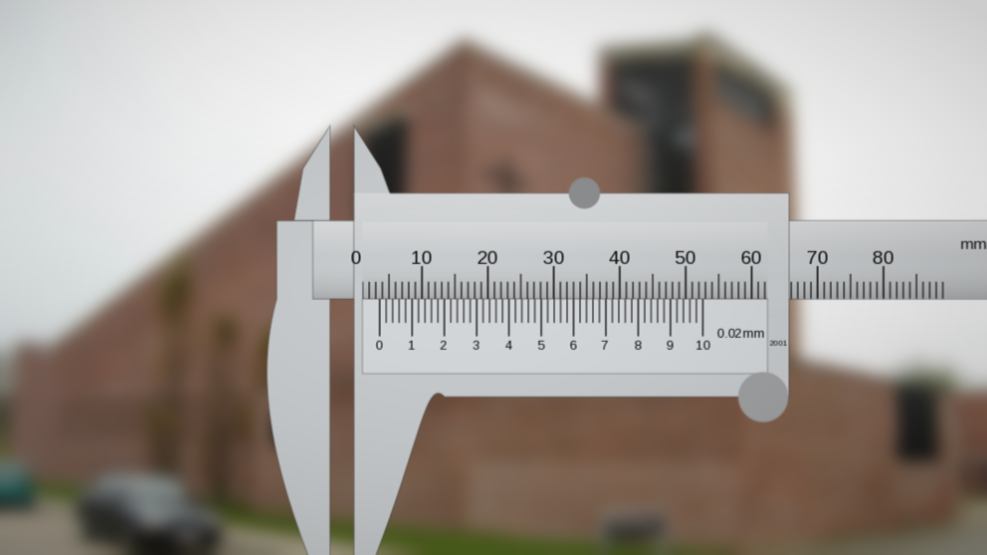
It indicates **3.6** mm
